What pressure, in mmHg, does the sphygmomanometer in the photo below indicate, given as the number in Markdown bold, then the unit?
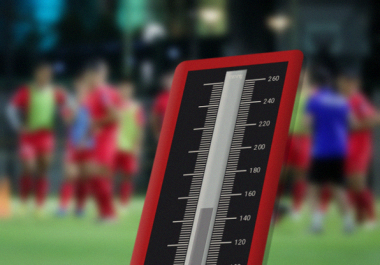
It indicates **150** mmHg
